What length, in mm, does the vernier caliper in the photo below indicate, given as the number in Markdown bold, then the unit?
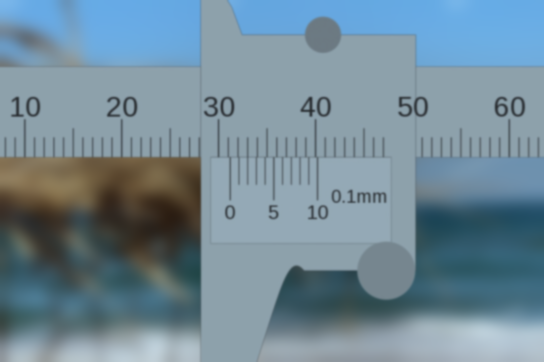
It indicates **31.2** mm
